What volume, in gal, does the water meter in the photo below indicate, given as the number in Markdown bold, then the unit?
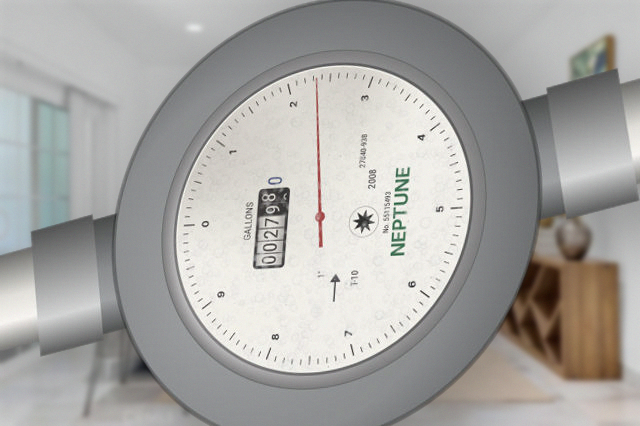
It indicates **27982.3** gal
